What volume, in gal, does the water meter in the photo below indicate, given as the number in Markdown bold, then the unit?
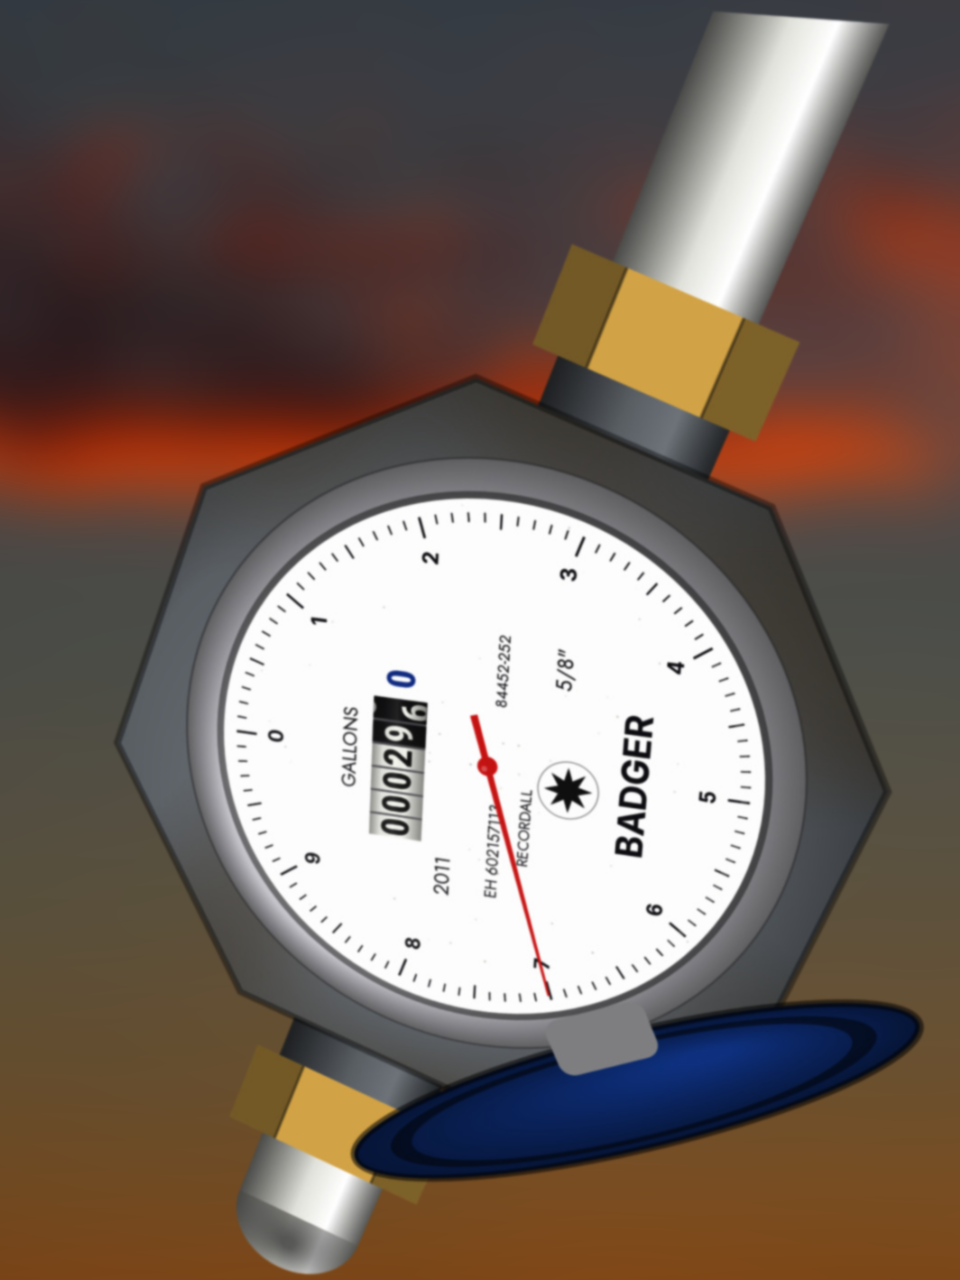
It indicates **2957.0** gal
